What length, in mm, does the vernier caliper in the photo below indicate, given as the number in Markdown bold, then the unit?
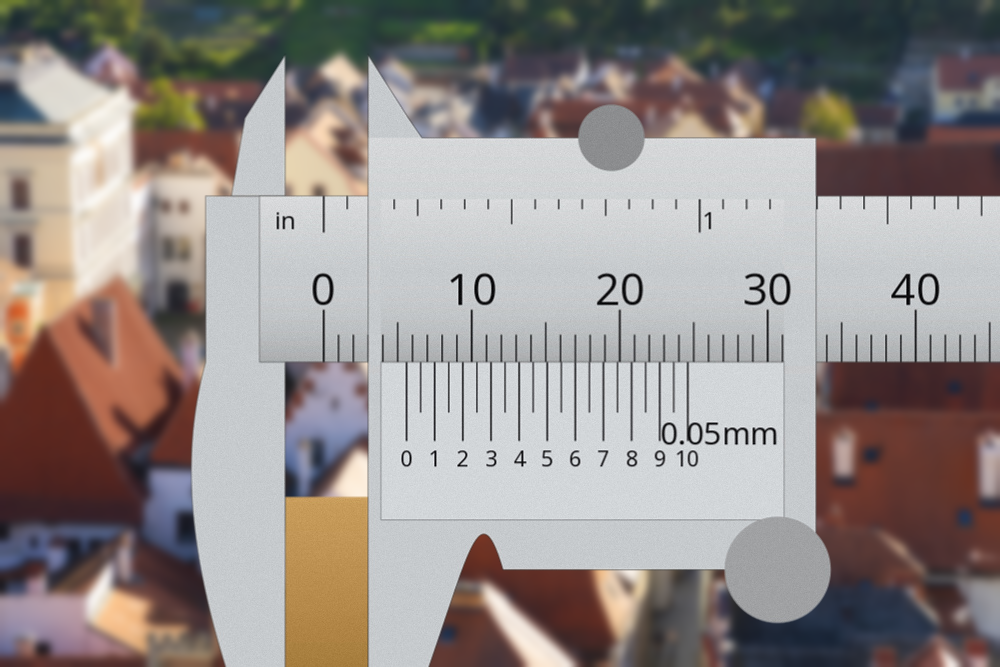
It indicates **5.6** mm
